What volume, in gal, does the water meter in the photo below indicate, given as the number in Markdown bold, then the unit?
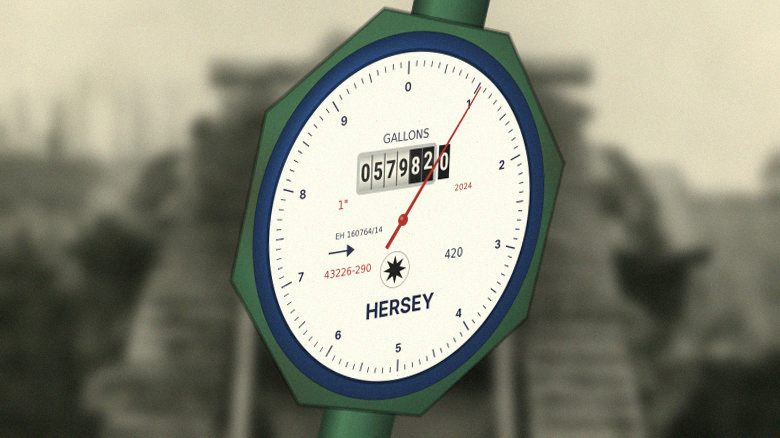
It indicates **579821.0** gal
